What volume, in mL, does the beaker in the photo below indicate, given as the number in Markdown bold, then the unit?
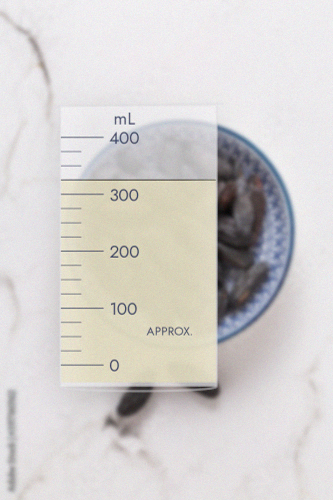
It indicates **325** mL
